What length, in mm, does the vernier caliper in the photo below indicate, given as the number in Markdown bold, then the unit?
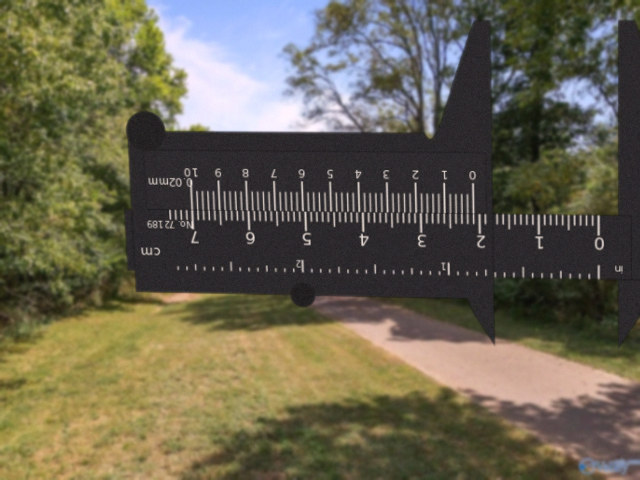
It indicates **21.0** mm
